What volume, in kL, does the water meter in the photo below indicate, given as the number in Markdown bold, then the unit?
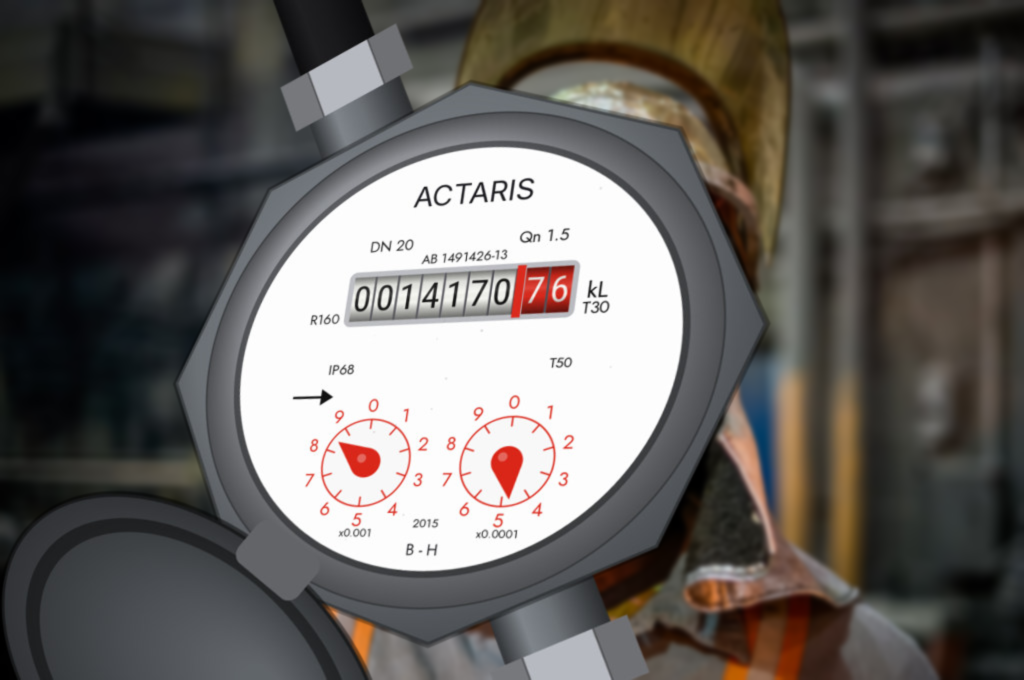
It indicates **14170.7684** kL
